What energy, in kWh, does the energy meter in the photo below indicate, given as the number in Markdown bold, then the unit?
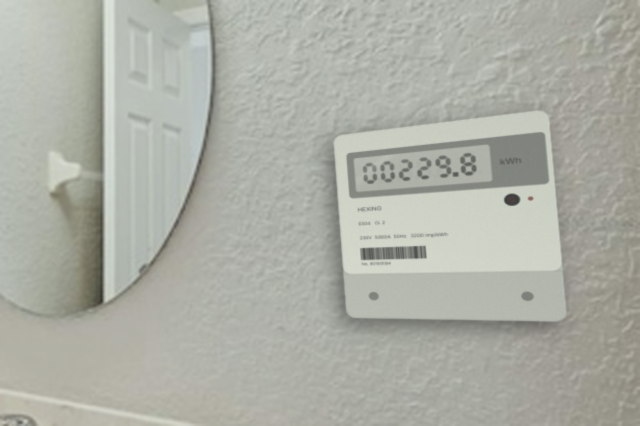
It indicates **229.8** kWh
